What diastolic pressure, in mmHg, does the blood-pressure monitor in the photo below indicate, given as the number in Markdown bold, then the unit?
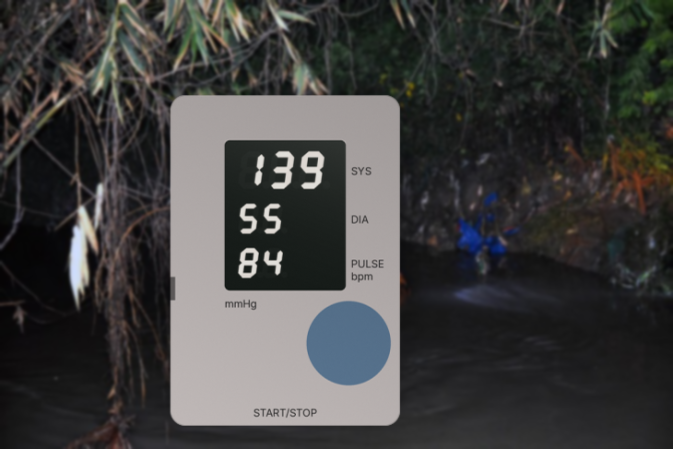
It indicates **55** mmHg
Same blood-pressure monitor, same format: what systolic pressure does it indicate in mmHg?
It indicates **139** mmHg
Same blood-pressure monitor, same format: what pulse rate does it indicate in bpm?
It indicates **84** bpm
